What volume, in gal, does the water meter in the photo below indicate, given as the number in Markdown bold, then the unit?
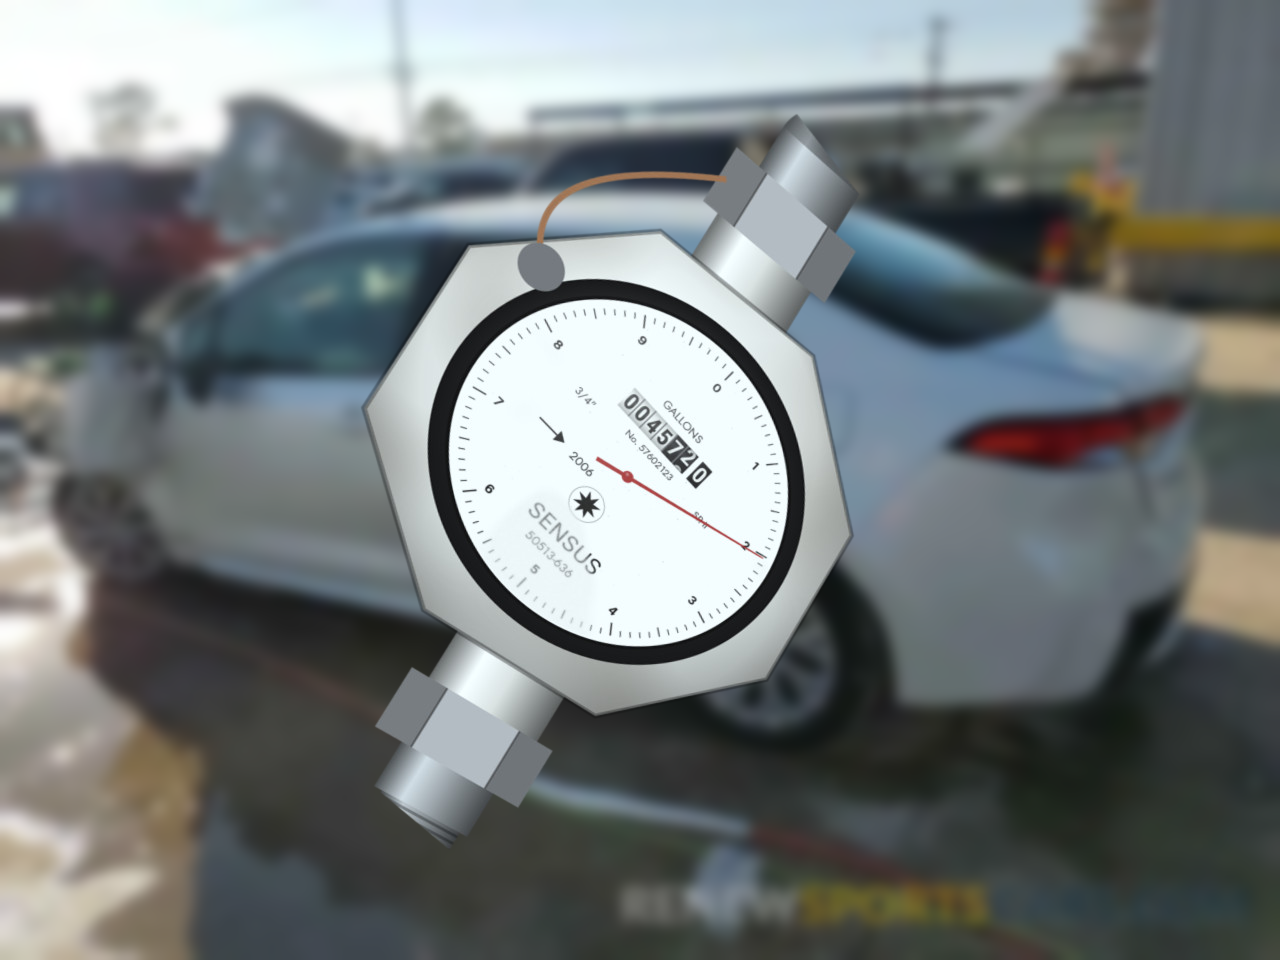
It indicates **45722.0** gal
